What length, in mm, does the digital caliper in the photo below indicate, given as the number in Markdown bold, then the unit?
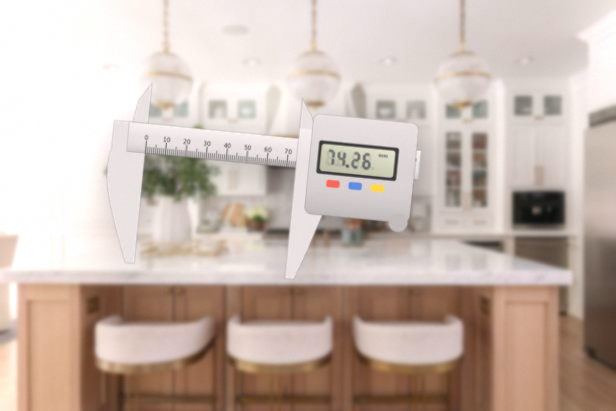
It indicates **74.26** mm
